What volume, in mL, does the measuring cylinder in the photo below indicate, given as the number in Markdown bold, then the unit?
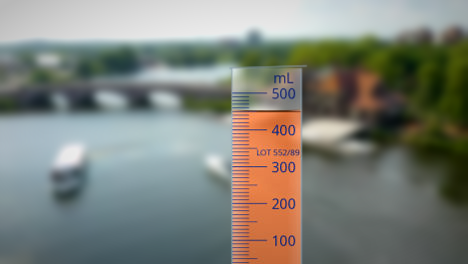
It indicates **450** mL
